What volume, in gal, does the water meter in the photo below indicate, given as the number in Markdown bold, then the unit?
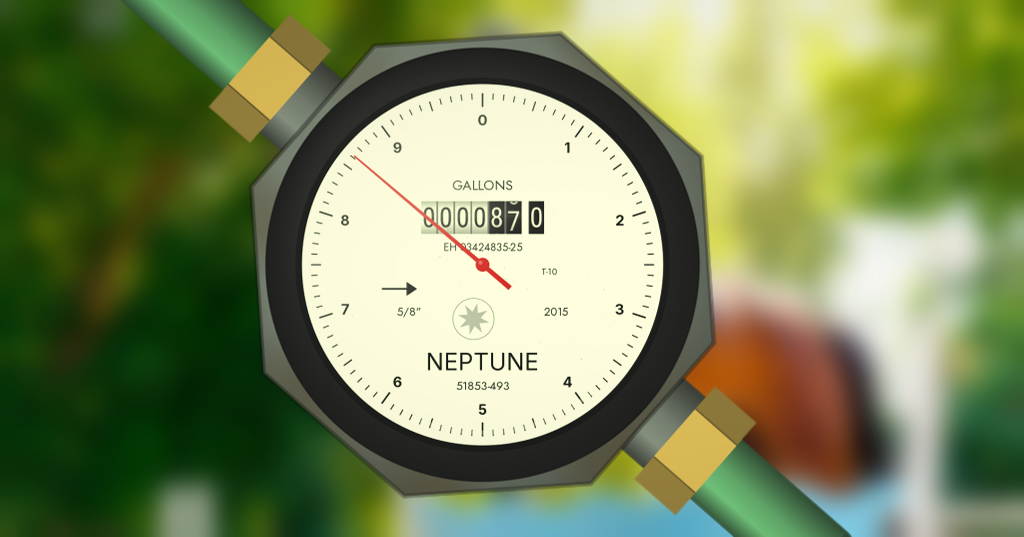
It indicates **868.6** gal
